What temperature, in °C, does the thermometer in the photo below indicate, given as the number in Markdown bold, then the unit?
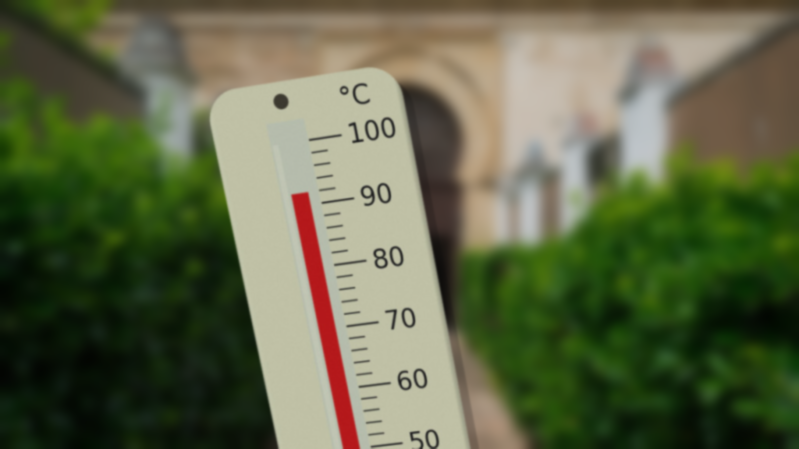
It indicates **92** °C
